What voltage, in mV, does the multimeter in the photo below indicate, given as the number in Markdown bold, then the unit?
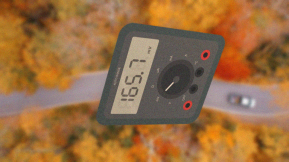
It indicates **165.7** mV
